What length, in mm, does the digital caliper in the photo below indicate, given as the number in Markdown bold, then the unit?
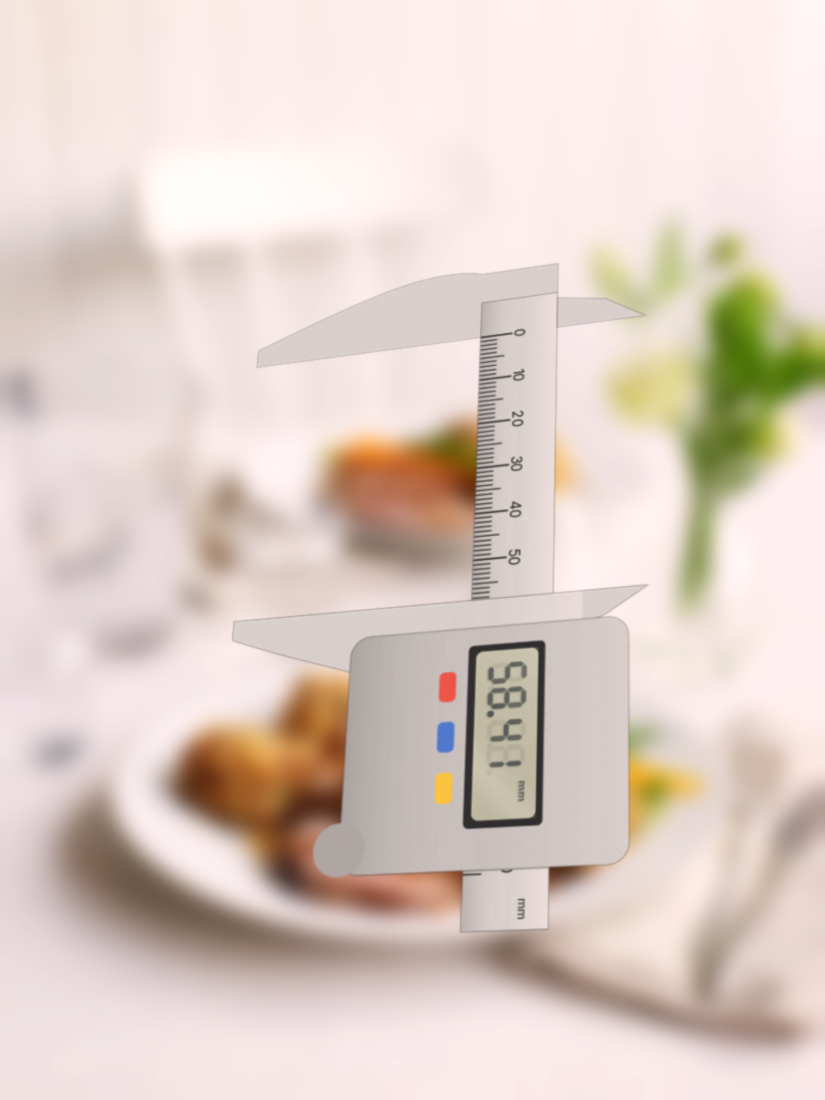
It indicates **58.41** mm
